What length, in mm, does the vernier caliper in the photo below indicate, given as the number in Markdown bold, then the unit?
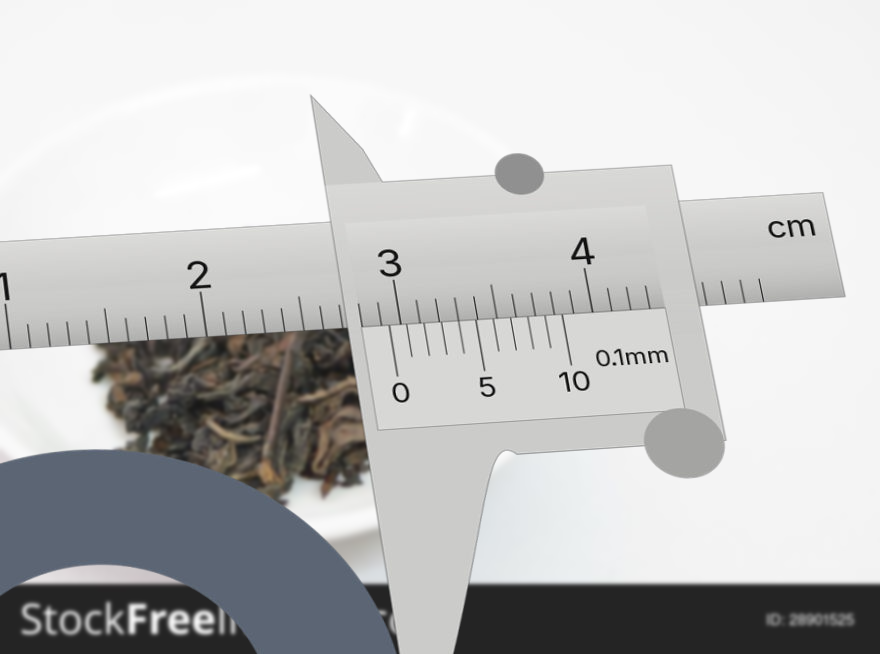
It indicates **29.4** mm
